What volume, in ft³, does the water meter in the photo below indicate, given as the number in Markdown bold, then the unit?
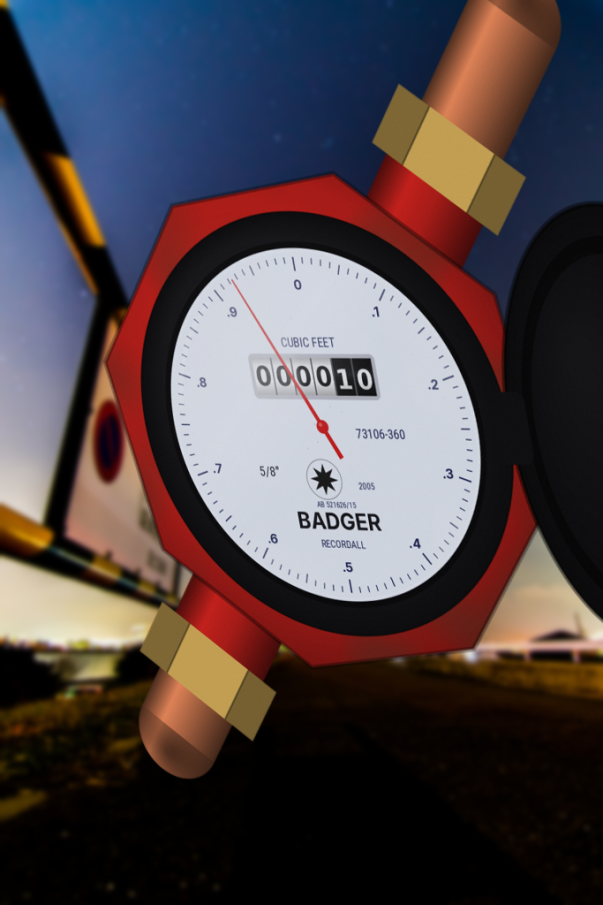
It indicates **9.92** ft³
